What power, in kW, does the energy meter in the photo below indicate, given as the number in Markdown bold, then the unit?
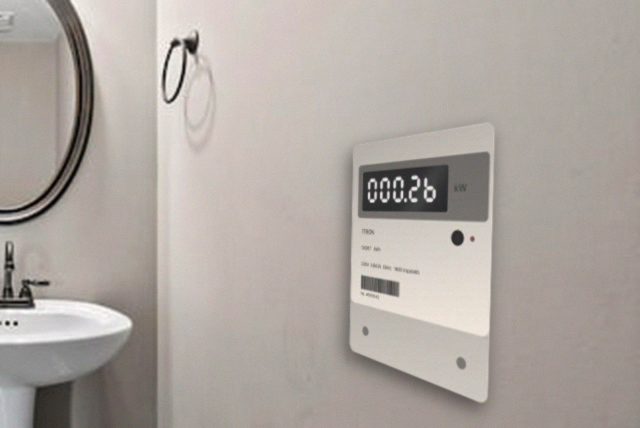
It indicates **0.26** kW
